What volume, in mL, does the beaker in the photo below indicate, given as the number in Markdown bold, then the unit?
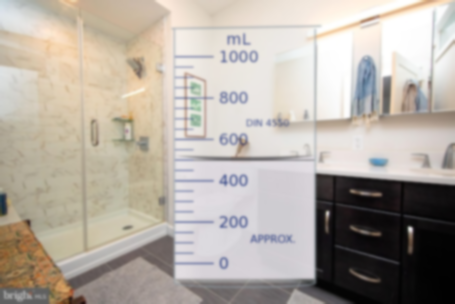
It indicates **500** mL
